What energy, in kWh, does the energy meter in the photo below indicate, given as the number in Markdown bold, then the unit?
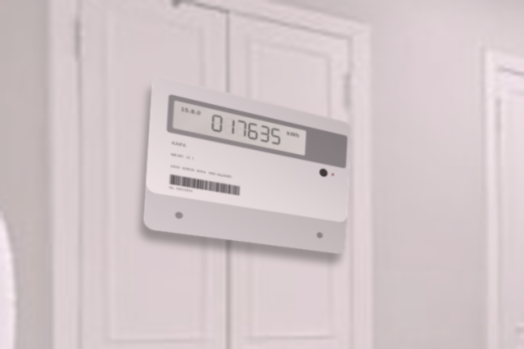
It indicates **17635** kWh
